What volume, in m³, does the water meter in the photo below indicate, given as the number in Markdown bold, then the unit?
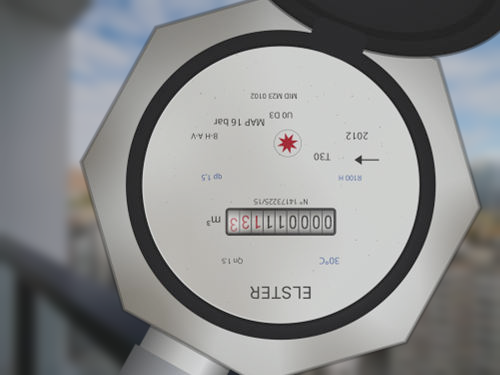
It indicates **11.133** m³
